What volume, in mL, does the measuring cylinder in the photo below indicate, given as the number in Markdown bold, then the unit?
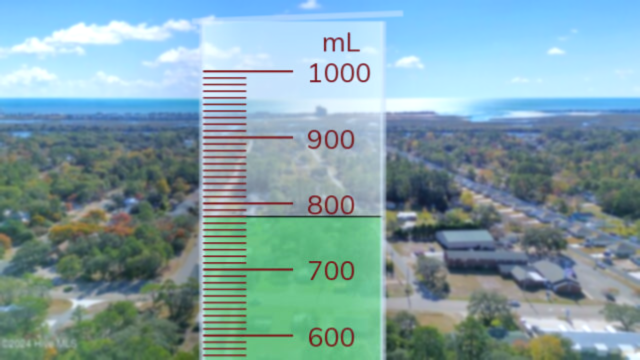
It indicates **780** mL
